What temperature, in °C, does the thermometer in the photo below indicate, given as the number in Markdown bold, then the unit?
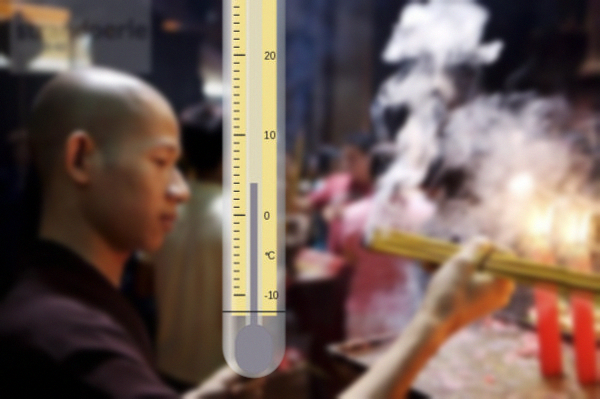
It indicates **4** °C
